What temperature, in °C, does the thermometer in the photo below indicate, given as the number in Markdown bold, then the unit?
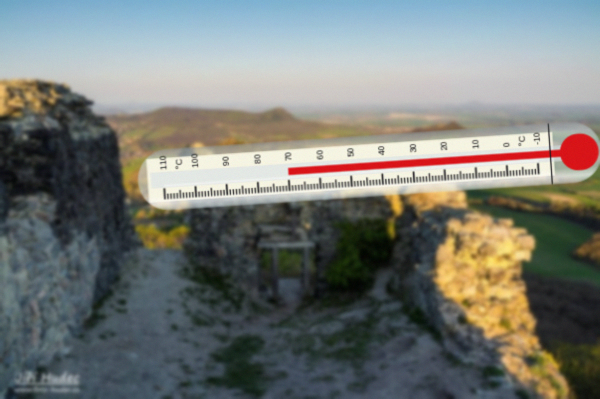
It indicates **70** °C
